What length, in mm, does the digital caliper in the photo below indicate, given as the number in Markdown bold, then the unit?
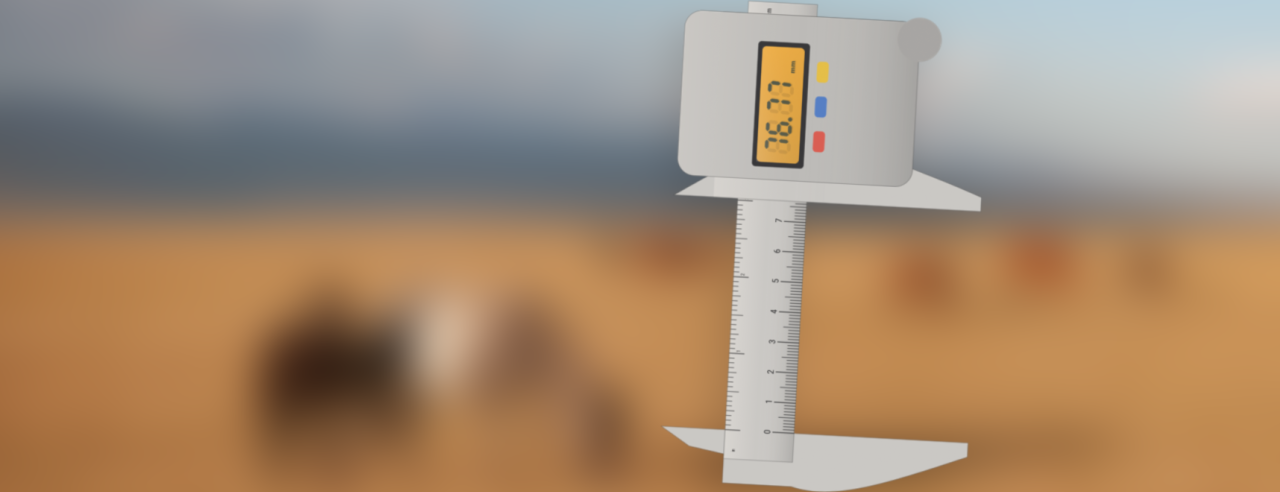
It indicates **76.77** mm
